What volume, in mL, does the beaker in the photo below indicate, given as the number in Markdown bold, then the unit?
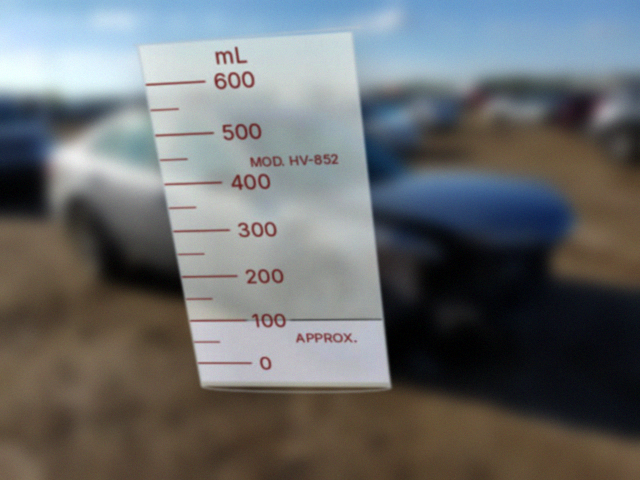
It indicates **100** mL
